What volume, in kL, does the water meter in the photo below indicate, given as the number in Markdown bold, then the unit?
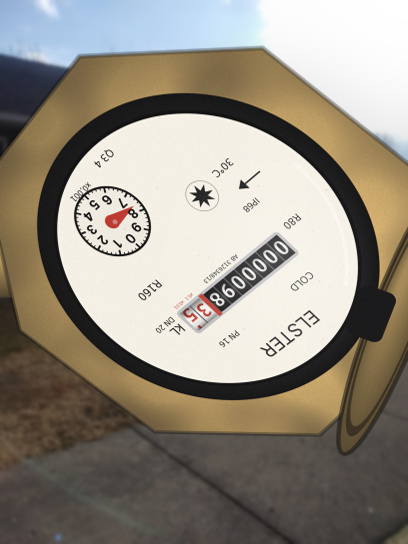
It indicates **98.347** kL
